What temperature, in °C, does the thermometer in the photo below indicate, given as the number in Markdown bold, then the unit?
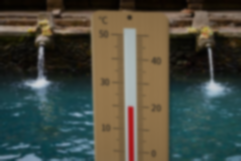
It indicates **20** °C
